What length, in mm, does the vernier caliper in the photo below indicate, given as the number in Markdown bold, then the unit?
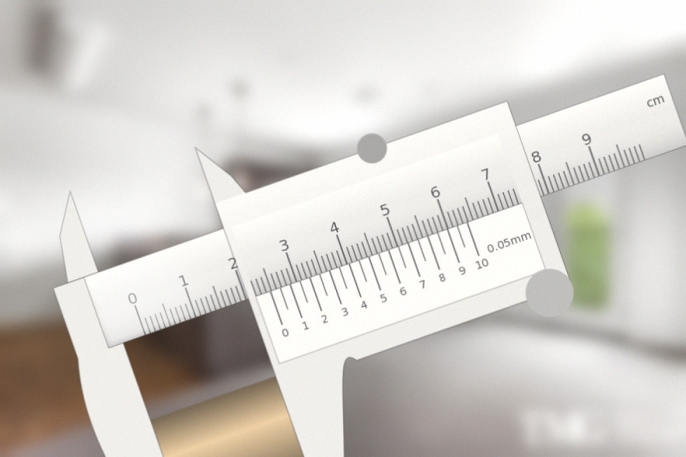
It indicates **24.8** mm
